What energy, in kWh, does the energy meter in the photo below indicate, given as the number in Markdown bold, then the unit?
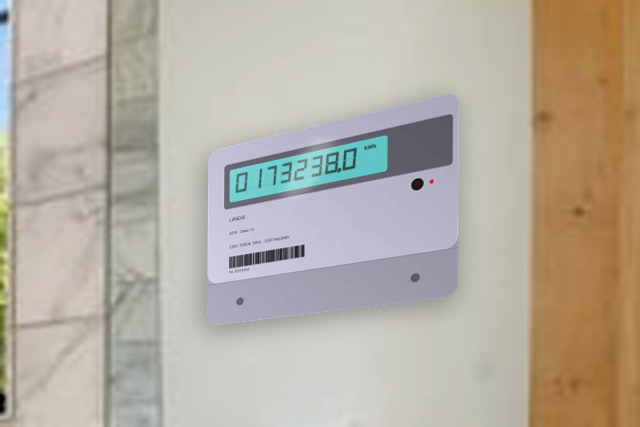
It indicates **173238.0** kWh
